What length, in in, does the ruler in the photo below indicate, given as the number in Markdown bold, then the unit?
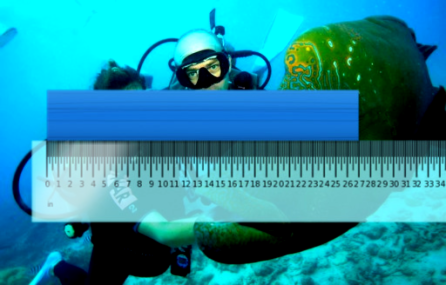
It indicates **27** in
